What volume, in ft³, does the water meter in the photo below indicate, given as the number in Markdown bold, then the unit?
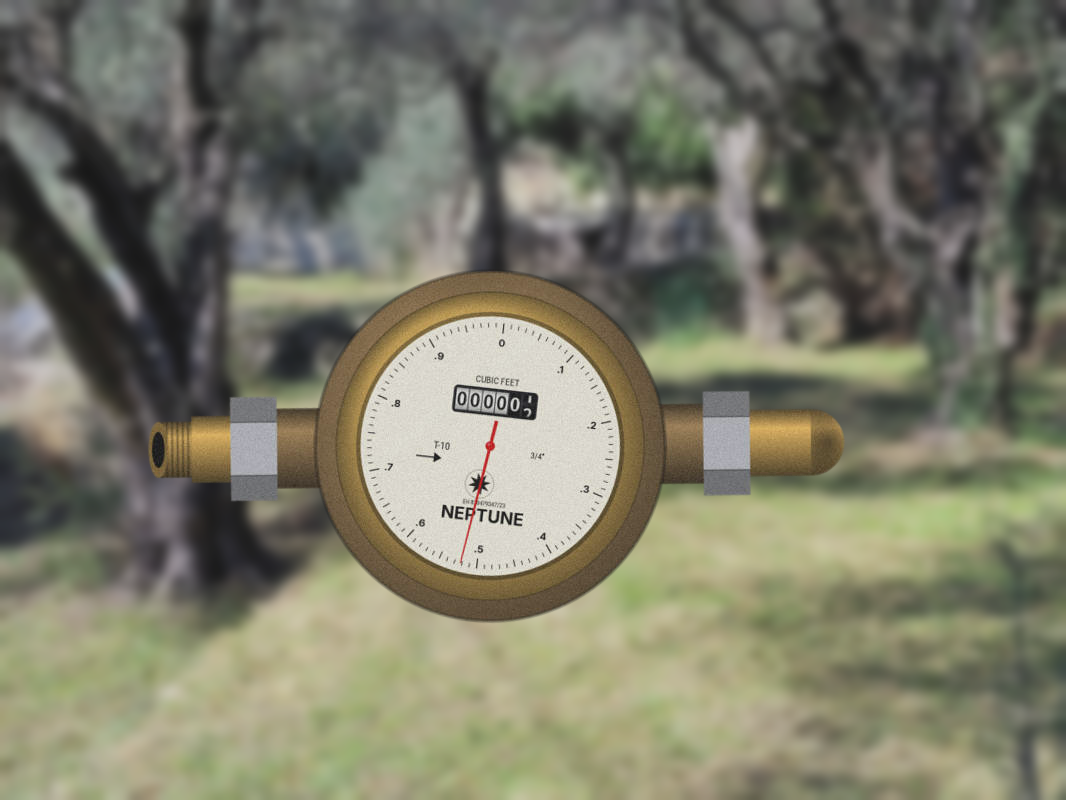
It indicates **1.52** ft³
